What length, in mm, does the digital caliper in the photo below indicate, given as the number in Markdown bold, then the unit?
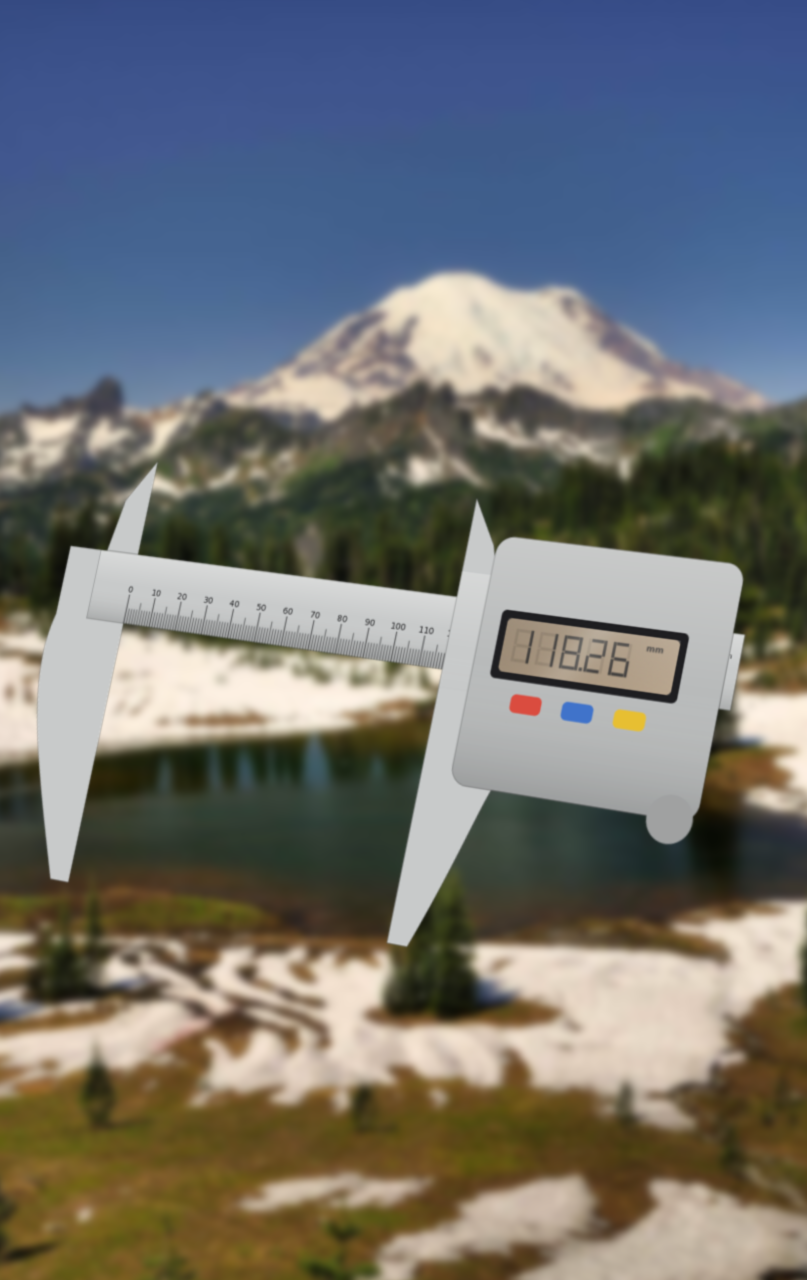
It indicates **118.26** mm
